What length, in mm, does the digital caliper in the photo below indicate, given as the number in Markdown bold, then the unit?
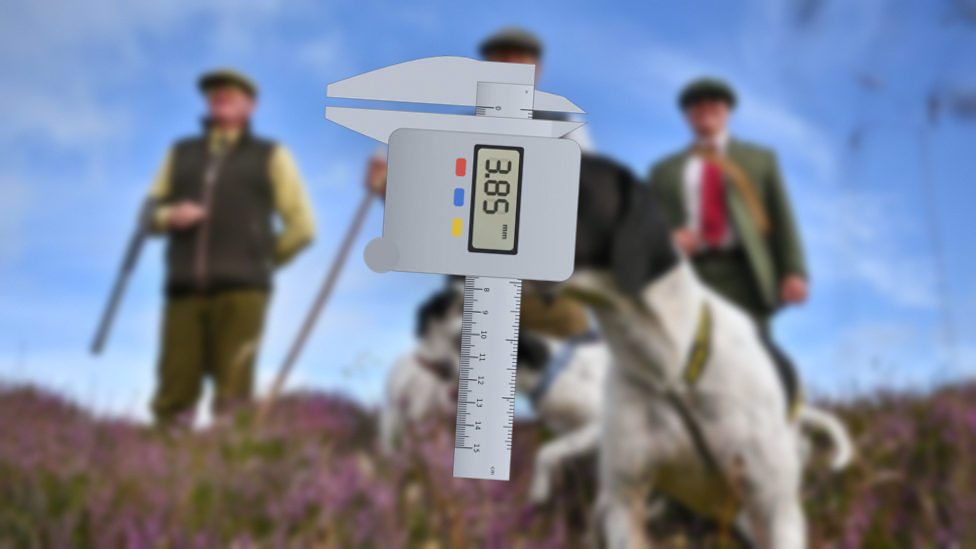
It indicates **3.85** mm
